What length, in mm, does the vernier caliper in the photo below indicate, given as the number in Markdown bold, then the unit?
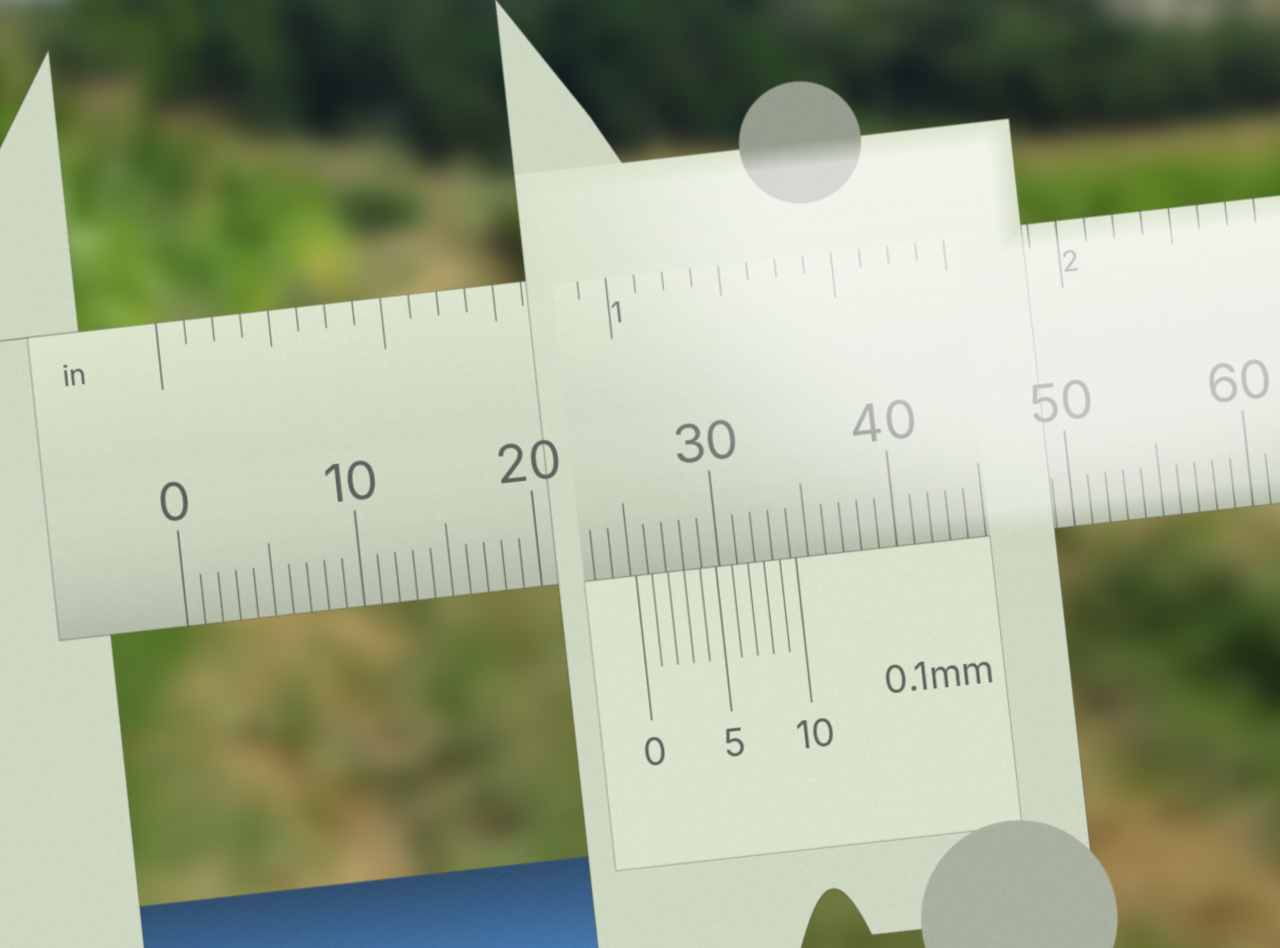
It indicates **25.3** mm
